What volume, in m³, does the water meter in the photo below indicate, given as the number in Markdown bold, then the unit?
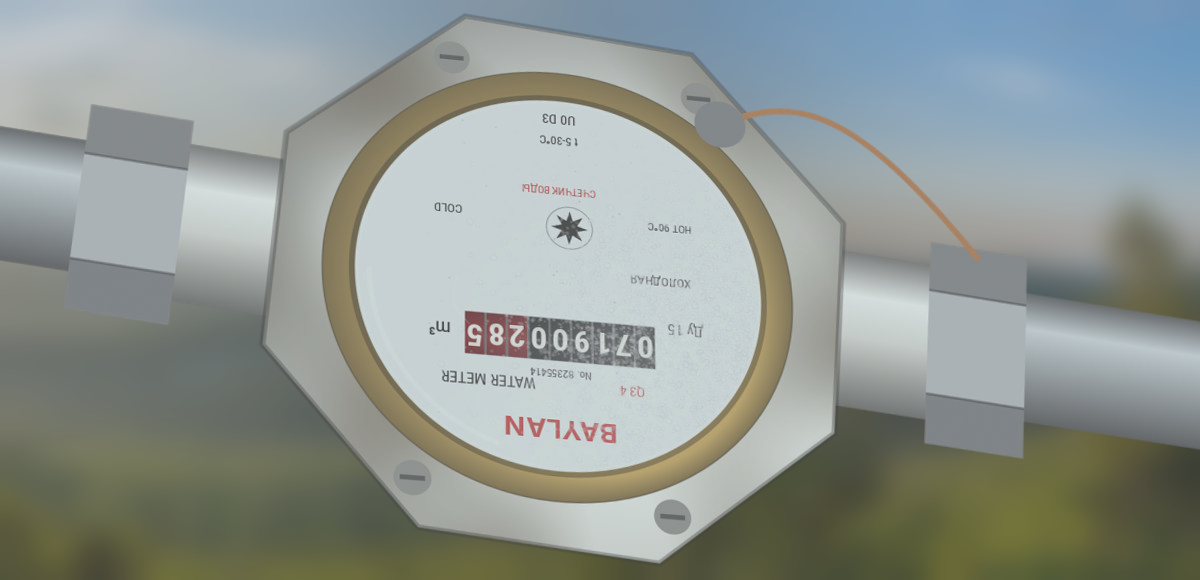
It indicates **71900.285** m³
